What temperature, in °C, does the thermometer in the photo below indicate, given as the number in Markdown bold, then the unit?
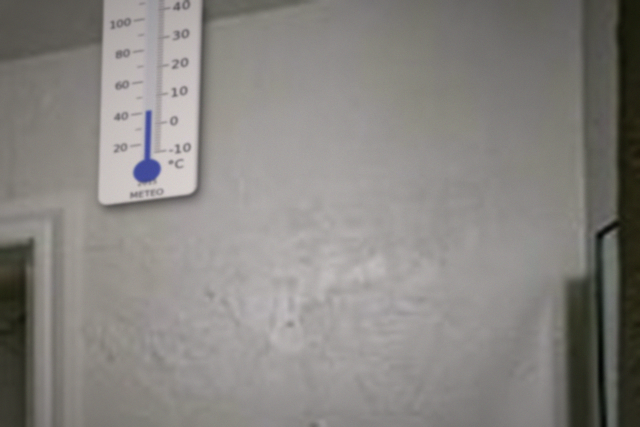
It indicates **5** °C
